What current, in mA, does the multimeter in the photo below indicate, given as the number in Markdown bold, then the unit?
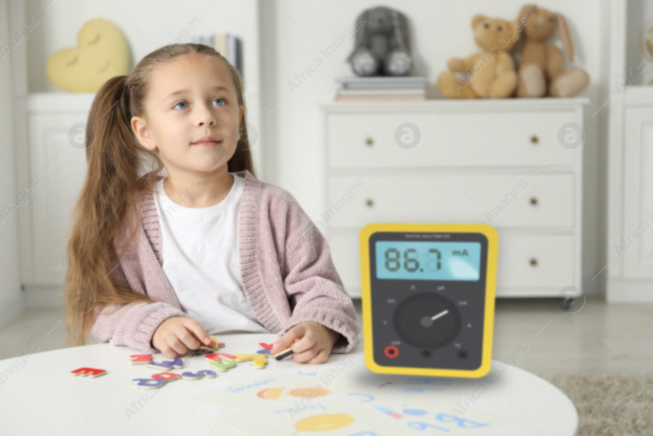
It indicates **86.7** mA
